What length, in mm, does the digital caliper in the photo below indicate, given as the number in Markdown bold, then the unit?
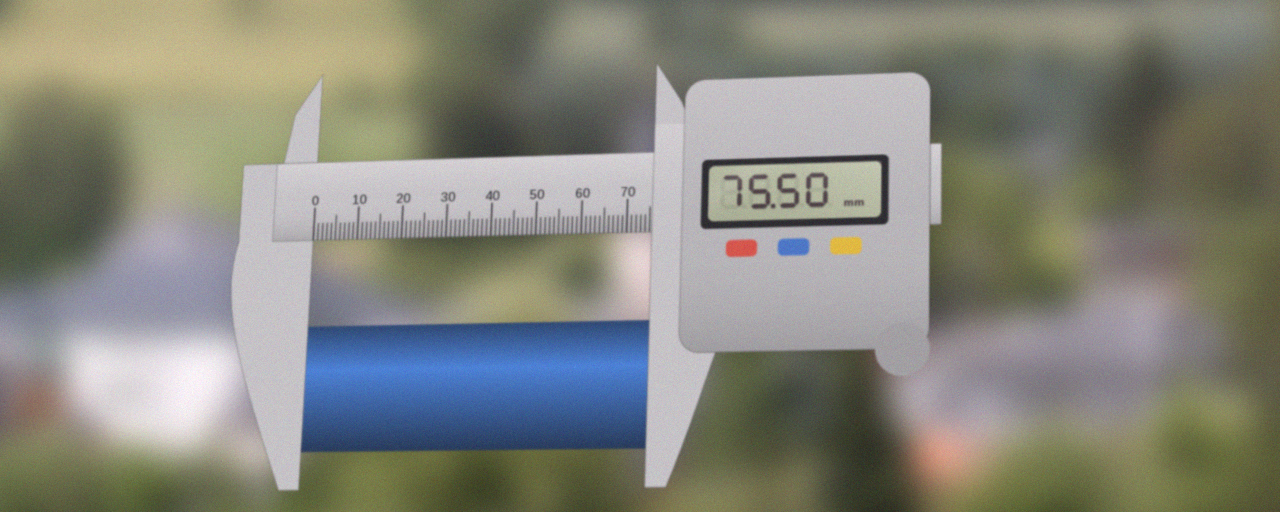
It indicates **75.50** mm
